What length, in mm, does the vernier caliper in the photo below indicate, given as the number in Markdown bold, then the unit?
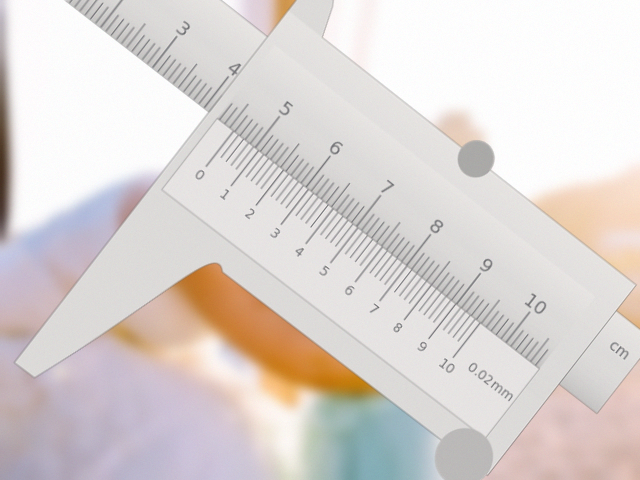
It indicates **45.8** mm
